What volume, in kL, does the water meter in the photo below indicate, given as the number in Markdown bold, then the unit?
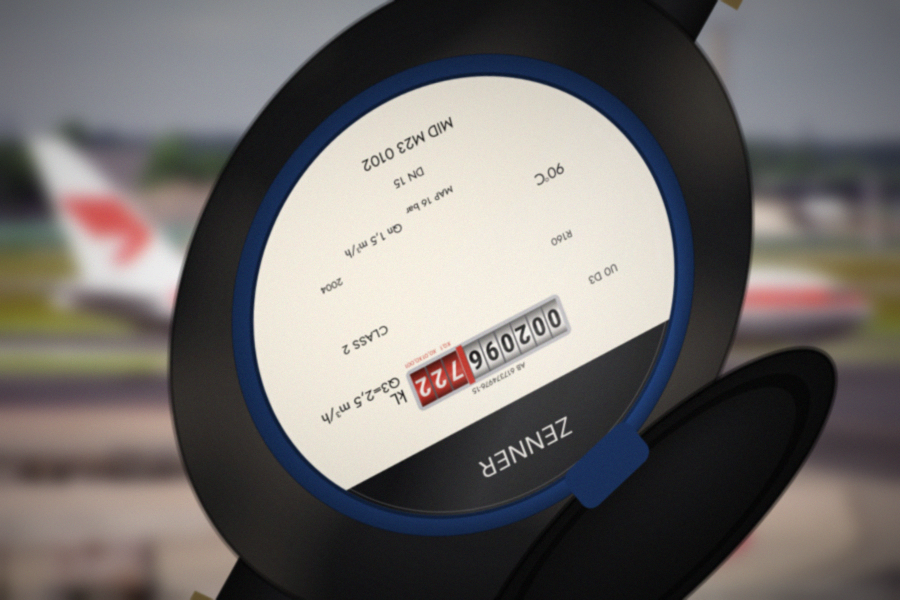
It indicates **2096.722** kL
